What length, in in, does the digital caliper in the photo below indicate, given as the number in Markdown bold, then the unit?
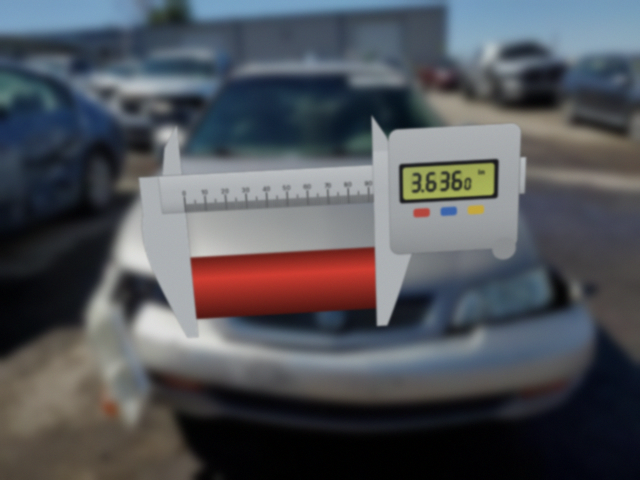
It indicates **3.6360** in
